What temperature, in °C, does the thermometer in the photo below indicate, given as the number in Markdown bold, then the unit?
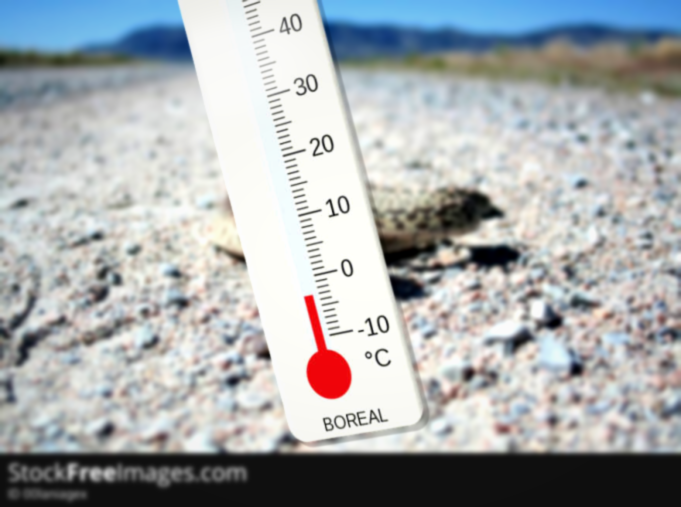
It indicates **-3** °C
